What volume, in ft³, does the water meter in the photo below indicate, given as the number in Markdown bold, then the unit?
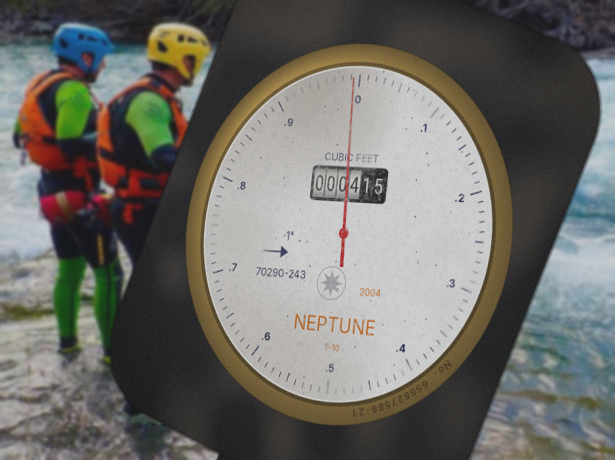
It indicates **414.99** ft³
